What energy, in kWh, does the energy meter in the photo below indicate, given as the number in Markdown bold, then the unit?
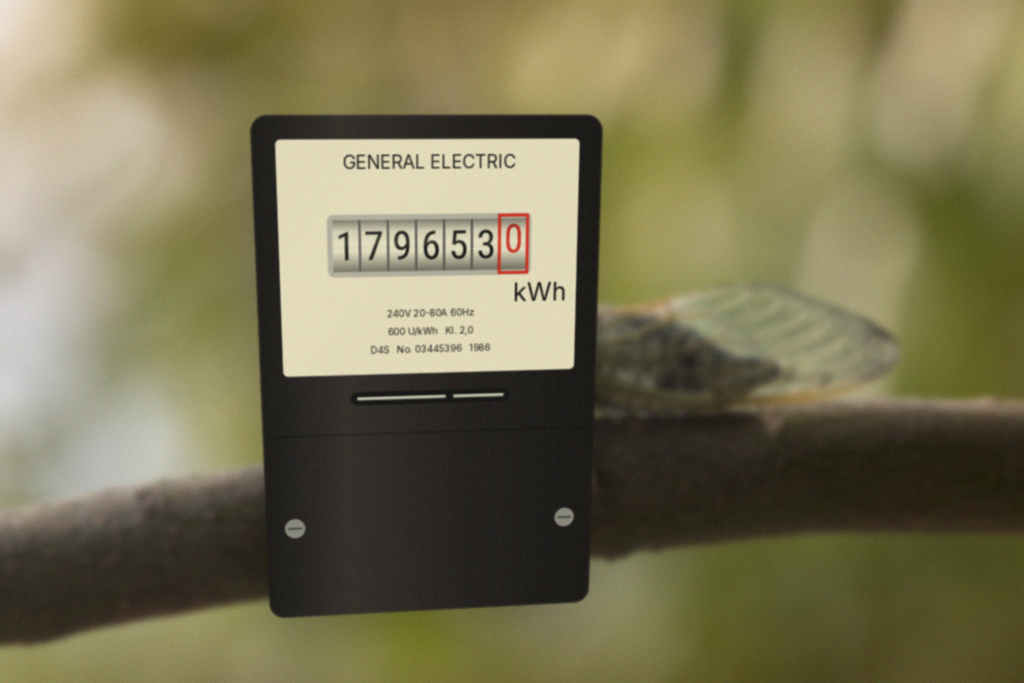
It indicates **179653.0** kWh
